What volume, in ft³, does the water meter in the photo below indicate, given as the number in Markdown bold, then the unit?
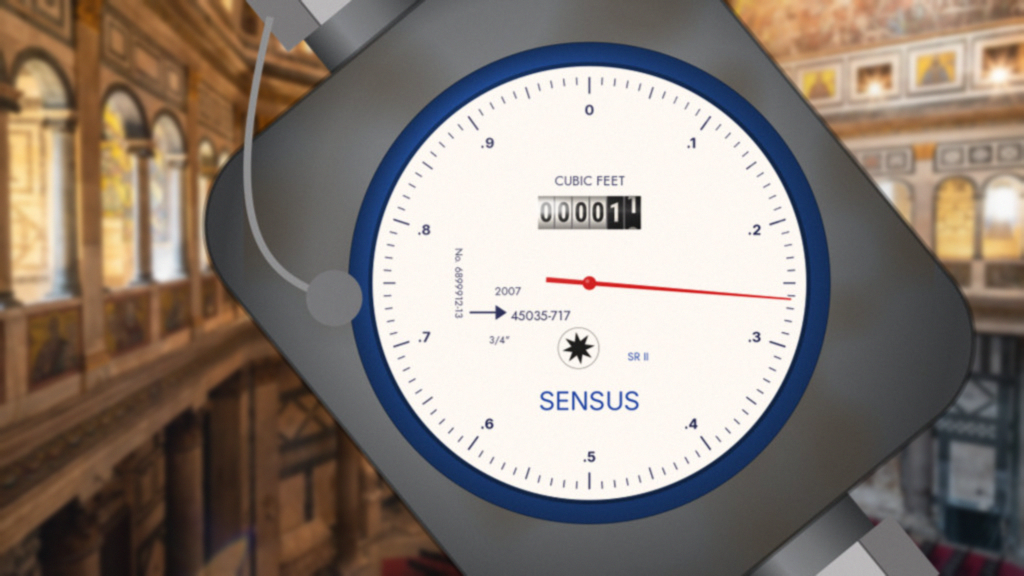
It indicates **11.26** ft³
